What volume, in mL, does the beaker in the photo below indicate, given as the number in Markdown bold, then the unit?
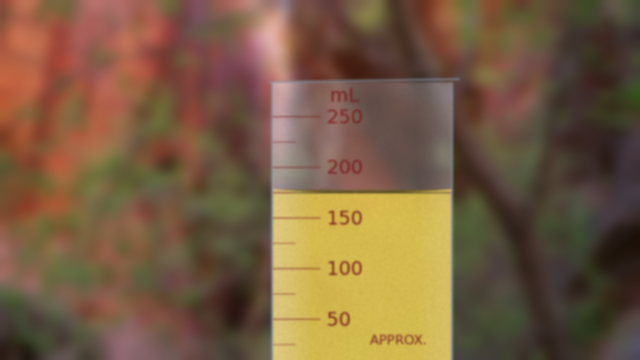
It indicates **175** mL
